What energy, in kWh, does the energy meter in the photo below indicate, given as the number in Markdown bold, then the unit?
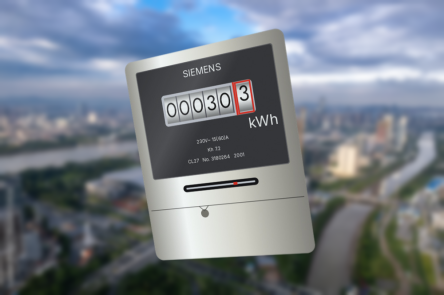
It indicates **30.3** kWh
